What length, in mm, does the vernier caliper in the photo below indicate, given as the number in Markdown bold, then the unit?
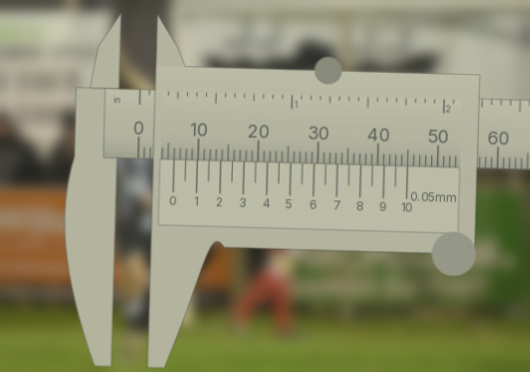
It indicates **6.0** mm
